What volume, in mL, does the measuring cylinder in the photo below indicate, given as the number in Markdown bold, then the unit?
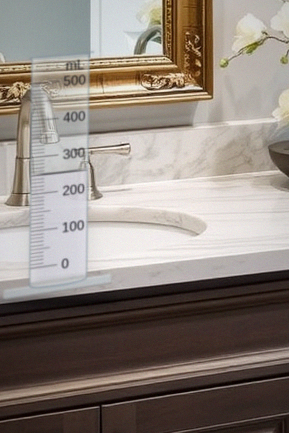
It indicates **250** mL
